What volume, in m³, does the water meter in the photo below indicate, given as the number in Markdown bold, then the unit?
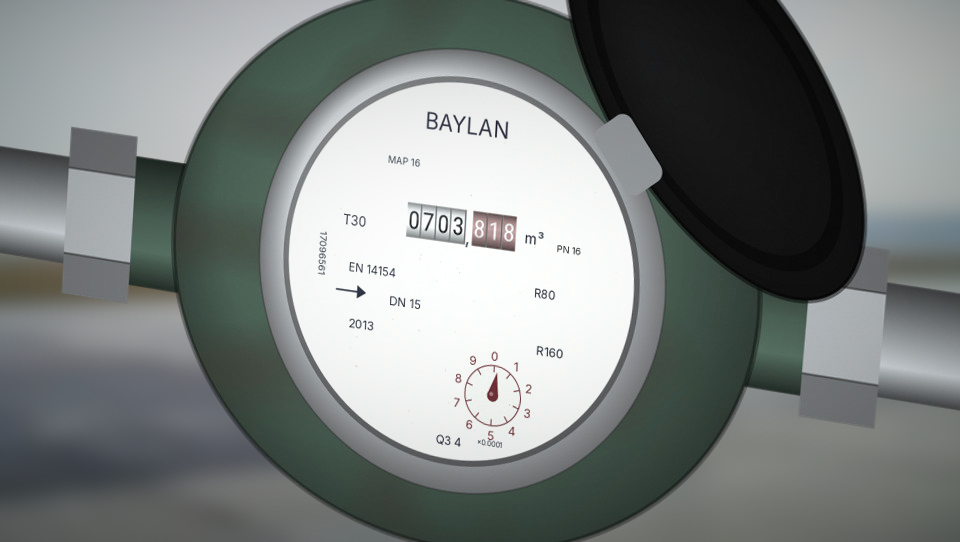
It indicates **703.8180** m³
